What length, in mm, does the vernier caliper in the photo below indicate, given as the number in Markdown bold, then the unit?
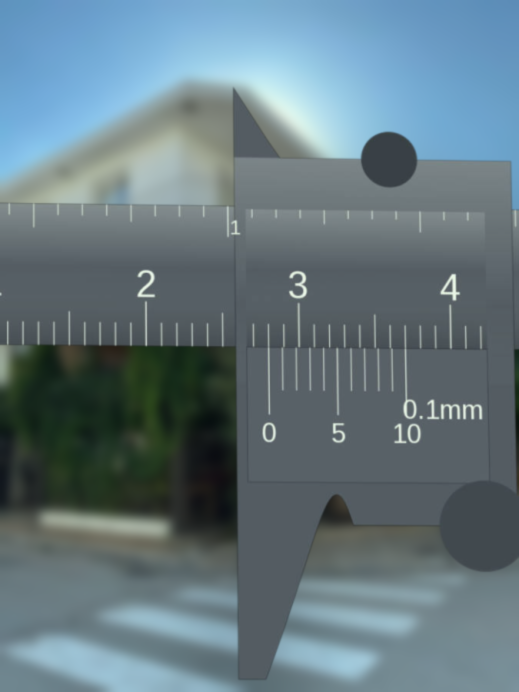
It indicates **28.0** mm
